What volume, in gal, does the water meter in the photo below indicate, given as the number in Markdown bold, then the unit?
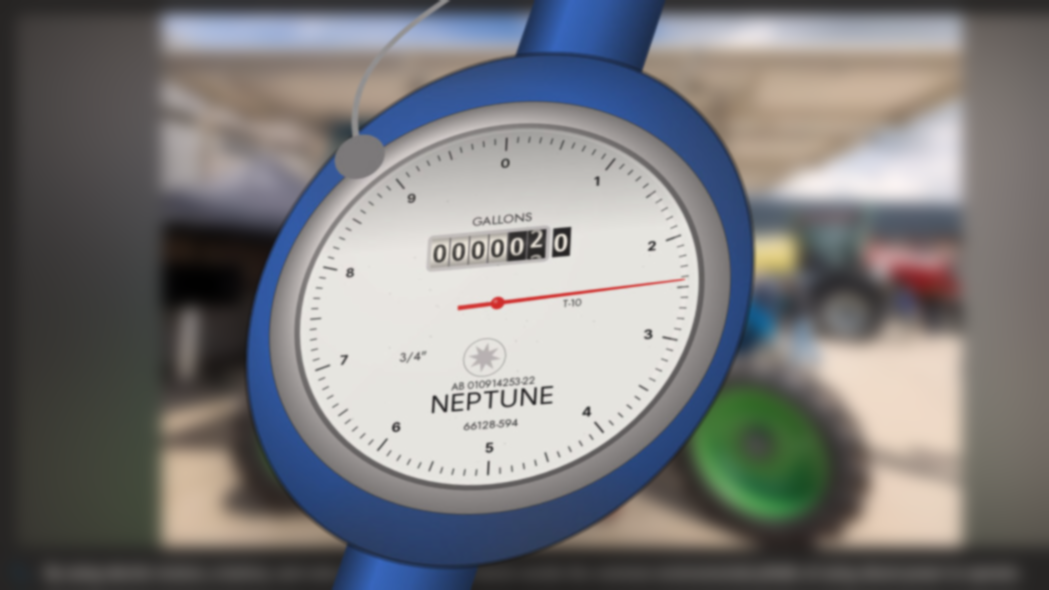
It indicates **22.4** gal
